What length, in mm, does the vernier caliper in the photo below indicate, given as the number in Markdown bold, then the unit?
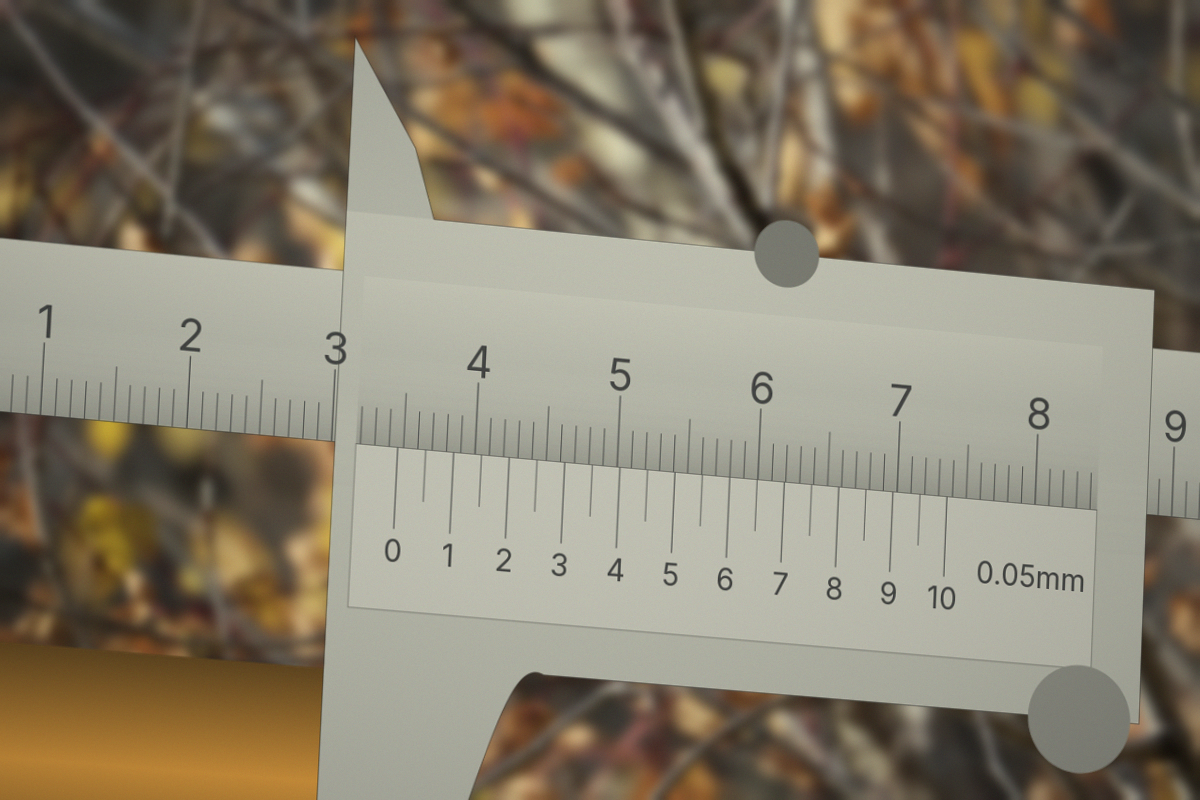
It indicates **34.6** mm
